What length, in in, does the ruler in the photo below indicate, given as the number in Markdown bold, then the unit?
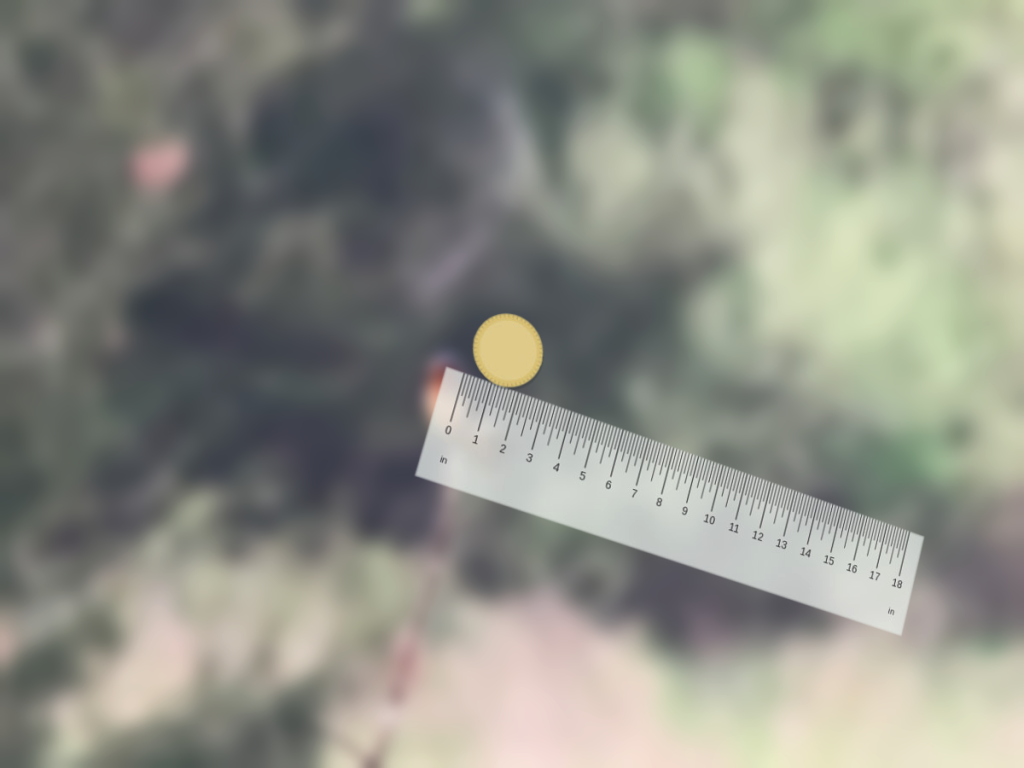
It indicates **2.5** in
